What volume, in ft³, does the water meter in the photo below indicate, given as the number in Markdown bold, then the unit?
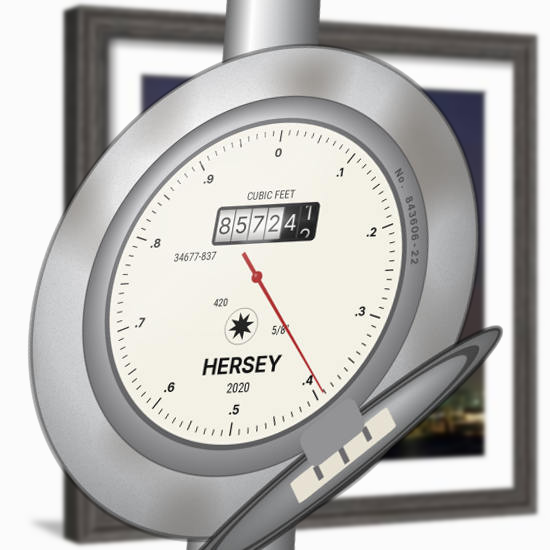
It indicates **857241.39** ft³
